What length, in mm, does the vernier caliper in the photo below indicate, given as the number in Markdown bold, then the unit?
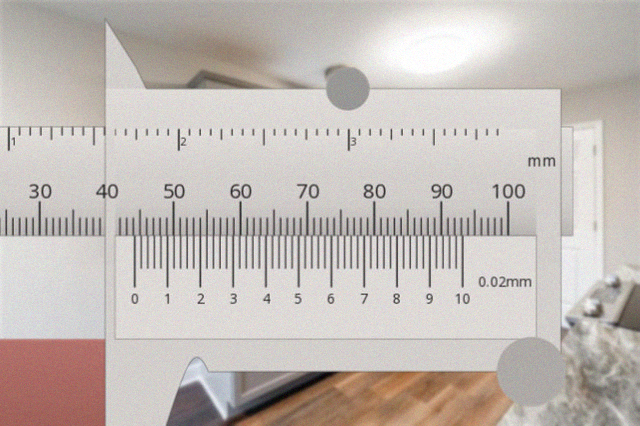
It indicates **44.2** mm
